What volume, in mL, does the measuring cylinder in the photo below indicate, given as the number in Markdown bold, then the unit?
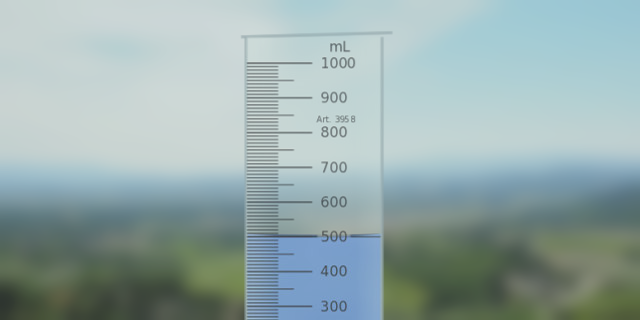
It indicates **500** mL
